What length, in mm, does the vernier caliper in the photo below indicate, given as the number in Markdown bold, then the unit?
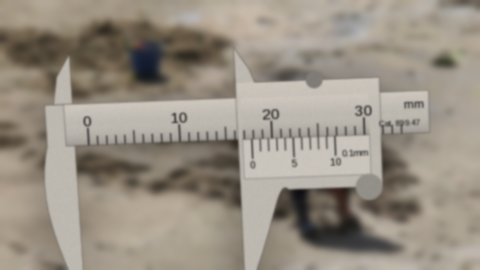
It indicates **17.8** mm
